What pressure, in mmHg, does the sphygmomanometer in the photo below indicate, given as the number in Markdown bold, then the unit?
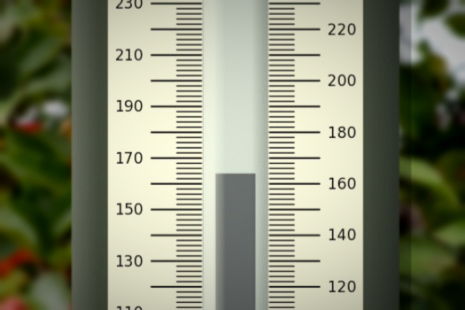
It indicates **164** mmHg
